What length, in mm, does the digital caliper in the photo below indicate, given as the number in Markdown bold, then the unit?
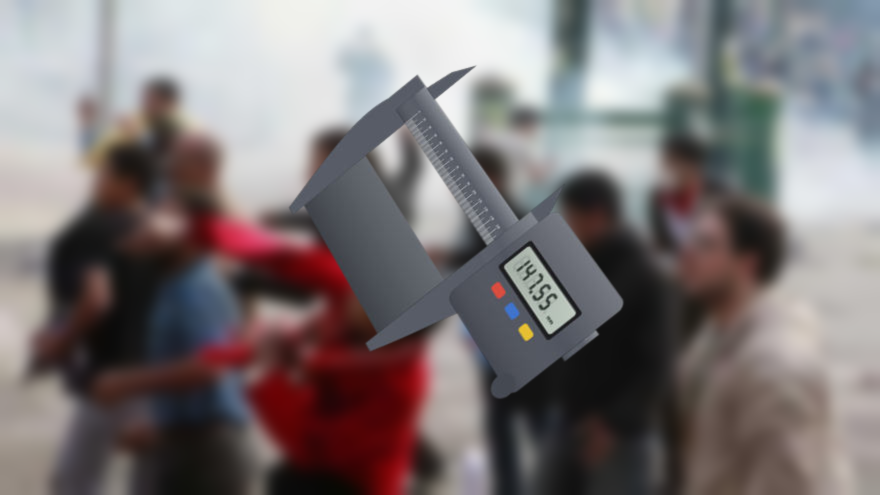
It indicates **147.55** mm
